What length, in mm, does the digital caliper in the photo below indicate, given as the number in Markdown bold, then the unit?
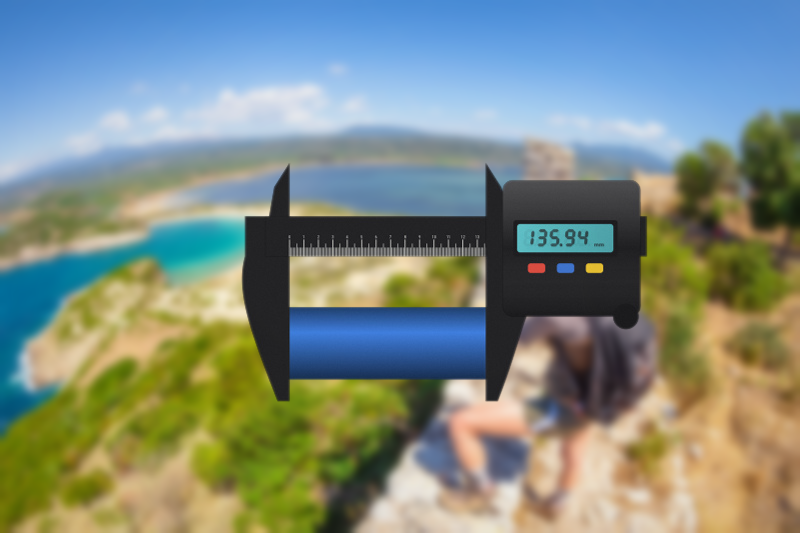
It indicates **135.94** mm
